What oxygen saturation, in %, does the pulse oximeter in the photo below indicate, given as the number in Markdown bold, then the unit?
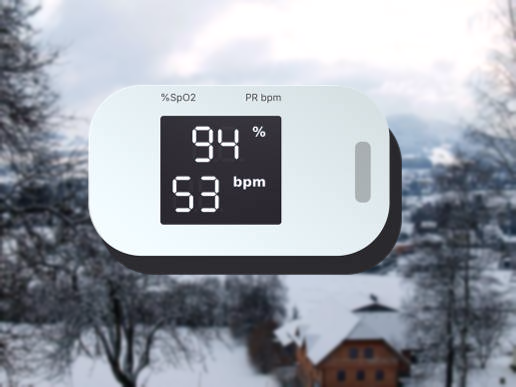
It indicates **94** %
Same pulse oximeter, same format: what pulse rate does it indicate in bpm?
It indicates **53** bpm
